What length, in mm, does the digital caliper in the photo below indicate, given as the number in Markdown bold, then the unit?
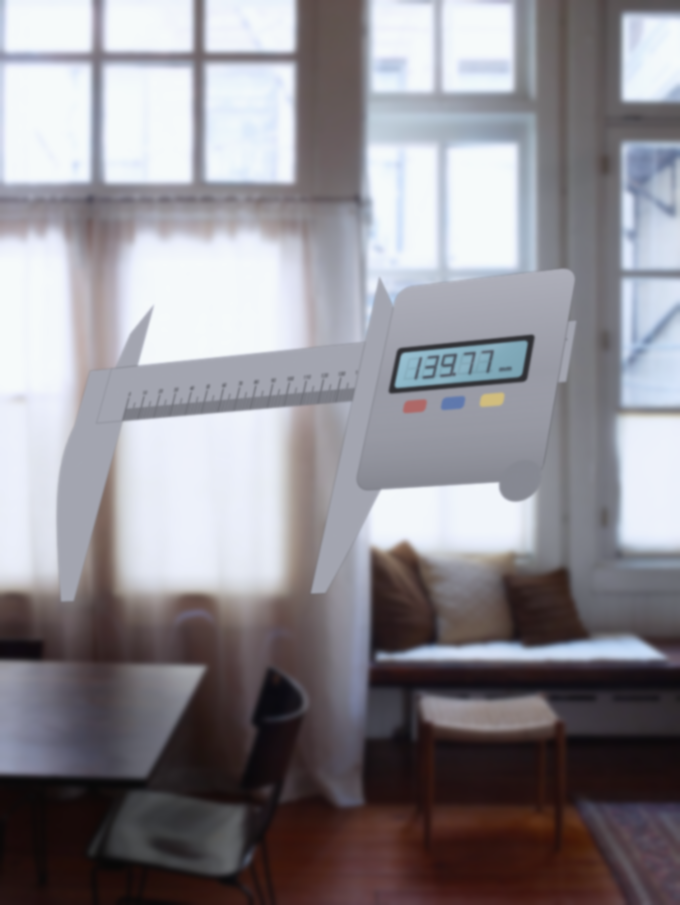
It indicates **139.77** mm
